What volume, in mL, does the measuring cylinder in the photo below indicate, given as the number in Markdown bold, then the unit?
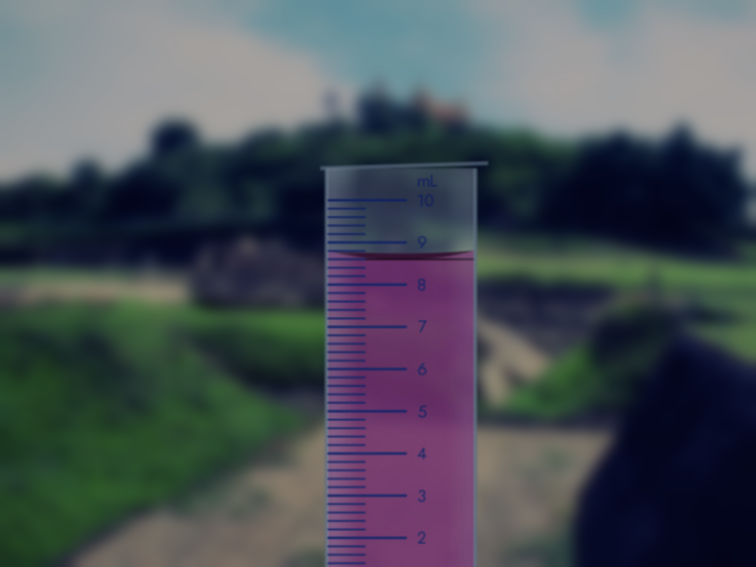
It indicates **8.6** mL
